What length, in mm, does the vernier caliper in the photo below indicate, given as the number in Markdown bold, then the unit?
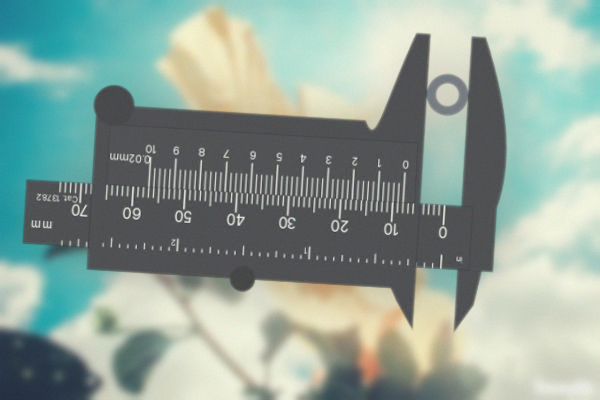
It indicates **8.0** mm
